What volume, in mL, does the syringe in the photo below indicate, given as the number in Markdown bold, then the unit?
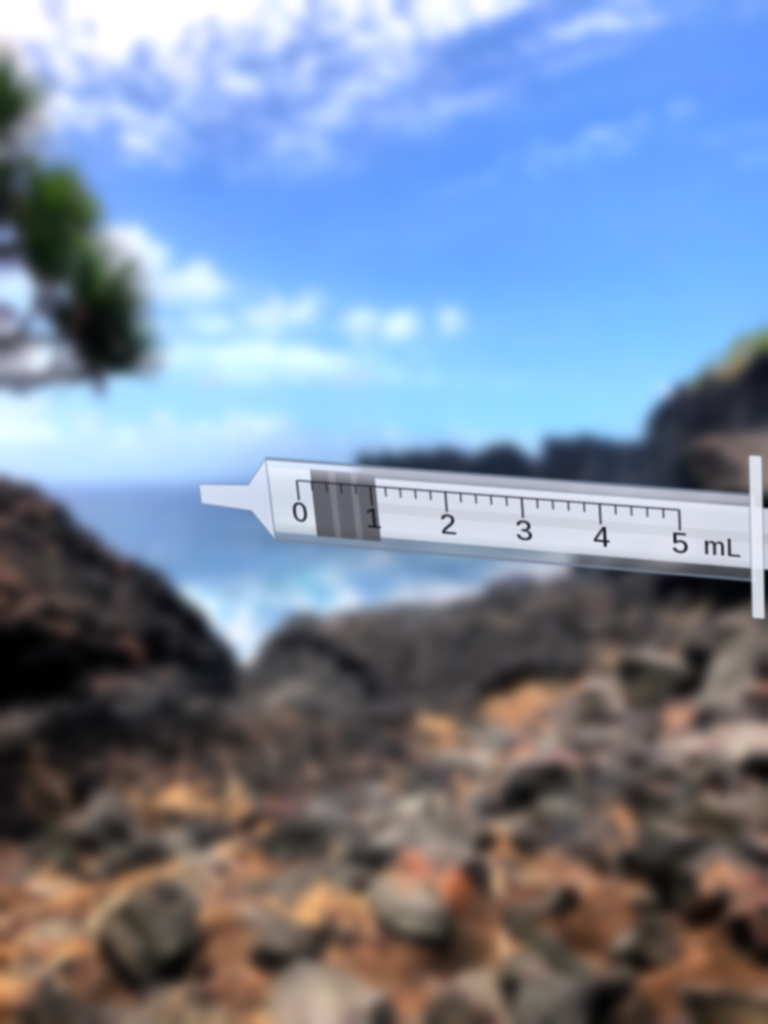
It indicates **0.2** mL
